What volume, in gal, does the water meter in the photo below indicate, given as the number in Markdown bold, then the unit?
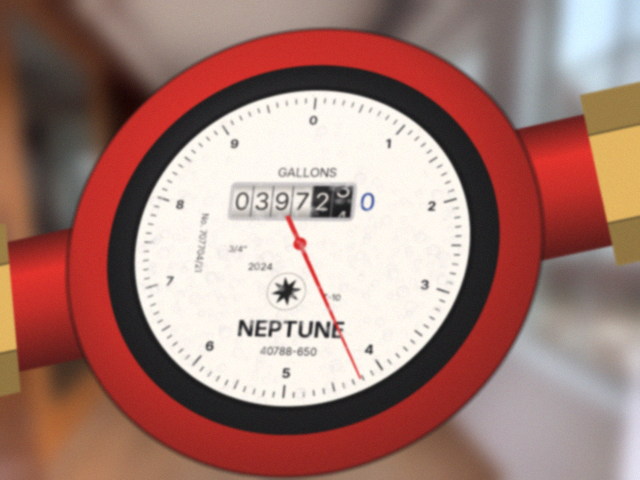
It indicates **397234.2** gal
